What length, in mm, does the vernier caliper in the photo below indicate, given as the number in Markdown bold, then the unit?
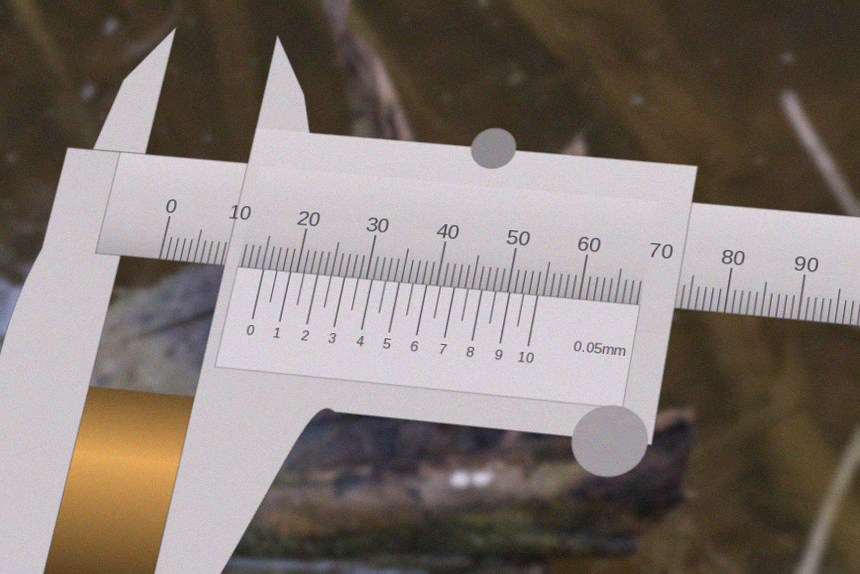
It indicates **15.2** mm
